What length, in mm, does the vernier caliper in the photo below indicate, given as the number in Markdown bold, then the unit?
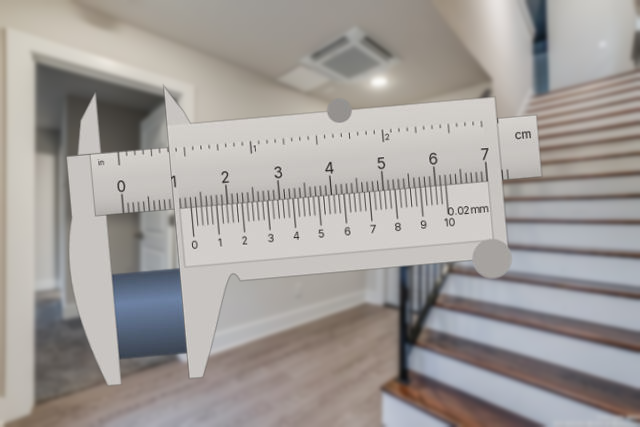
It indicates **13.0** mm
